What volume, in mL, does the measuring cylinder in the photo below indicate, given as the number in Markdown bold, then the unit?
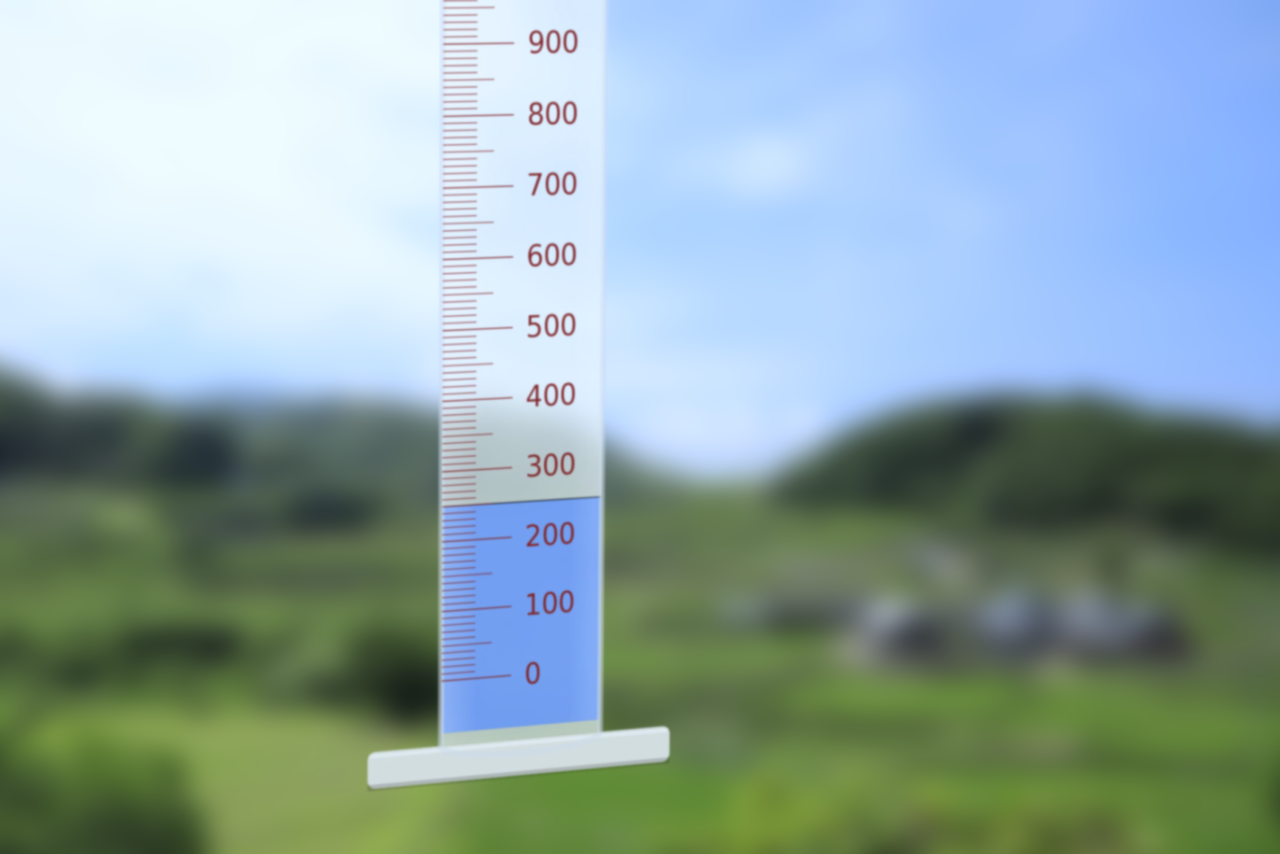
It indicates **250** mL
